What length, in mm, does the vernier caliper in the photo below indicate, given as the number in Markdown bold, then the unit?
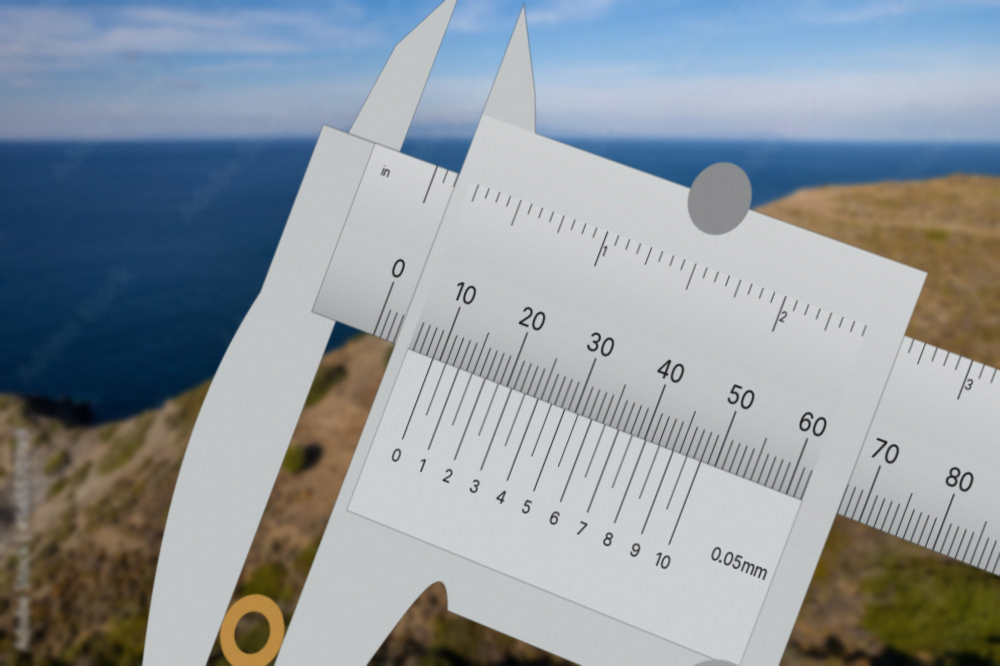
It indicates **9.0** mm
